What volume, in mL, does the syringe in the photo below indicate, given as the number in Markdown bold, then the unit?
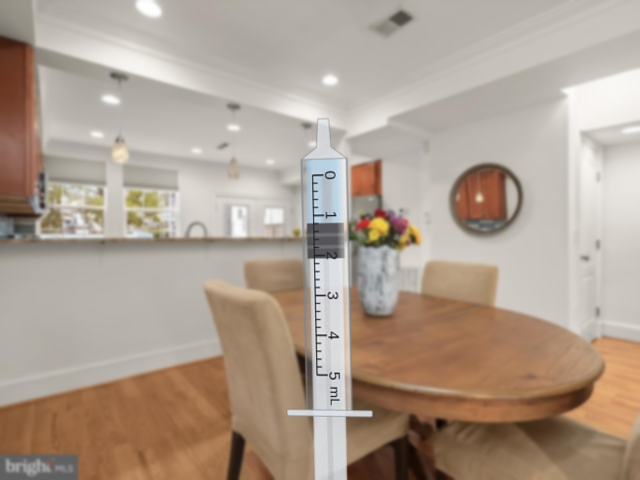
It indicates **1.2** mL
